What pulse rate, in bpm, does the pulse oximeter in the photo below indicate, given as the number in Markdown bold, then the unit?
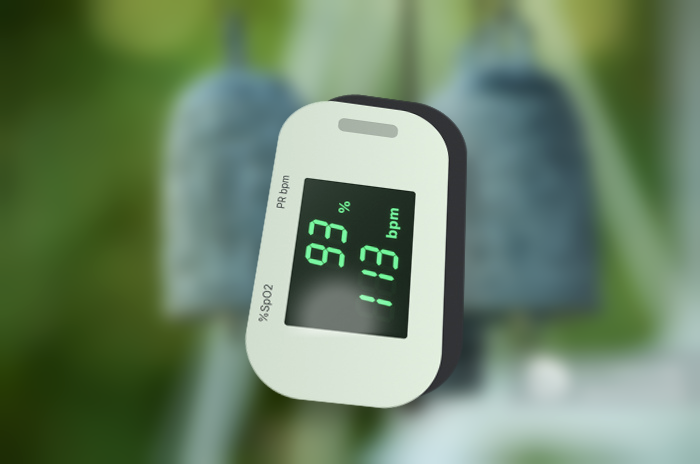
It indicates **113** bpm
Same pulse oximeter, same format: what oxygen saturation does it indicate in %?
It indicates **93** %
